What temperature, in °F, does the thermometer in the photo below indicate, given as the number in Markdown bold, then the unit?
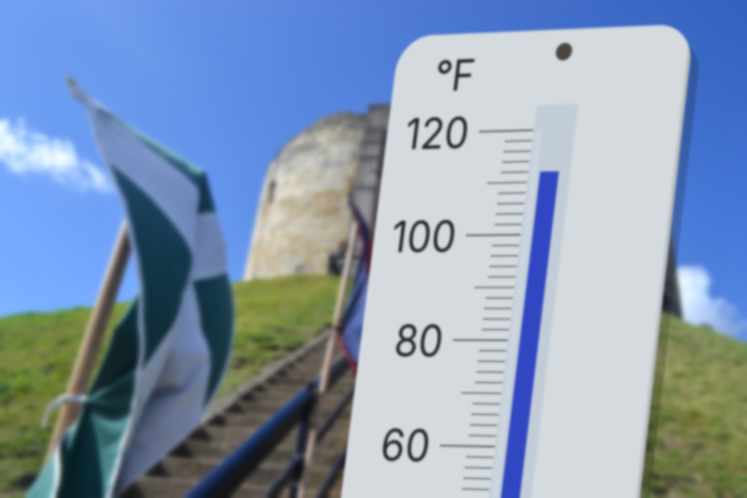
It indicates **112** °F
